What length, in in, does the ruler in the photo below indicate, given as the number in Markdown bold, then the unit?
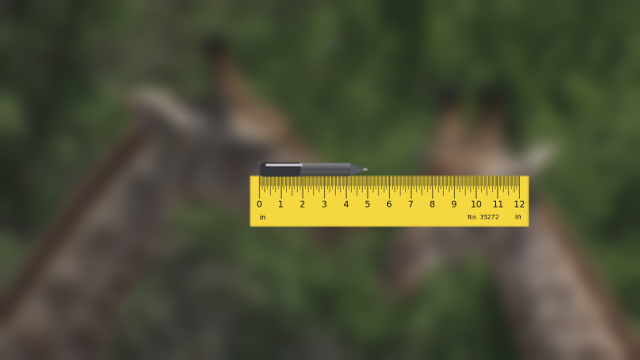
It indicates **5** in
